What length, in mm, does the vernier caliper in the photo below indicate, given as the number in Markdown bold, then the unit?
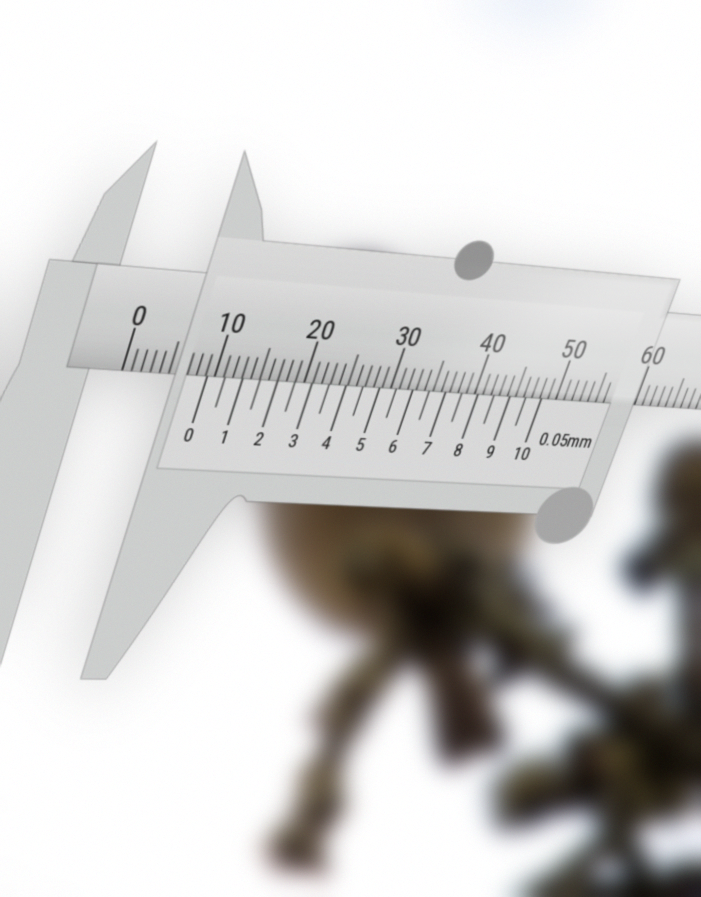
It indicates **9.2** mm
